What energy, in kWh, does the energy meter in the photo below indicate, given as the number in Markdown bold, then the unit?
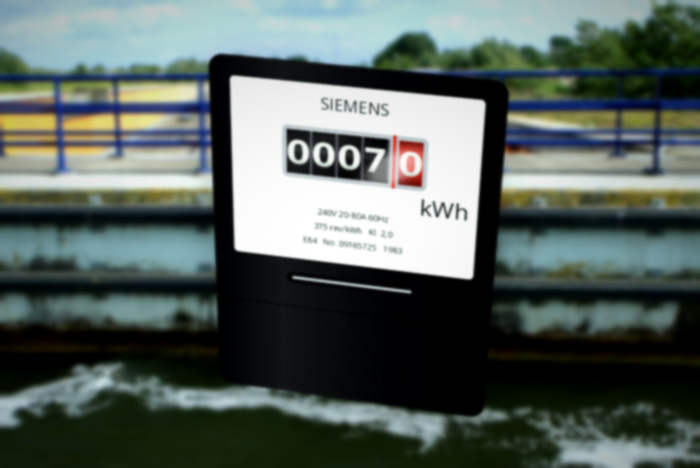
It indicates **7.0** kWh
